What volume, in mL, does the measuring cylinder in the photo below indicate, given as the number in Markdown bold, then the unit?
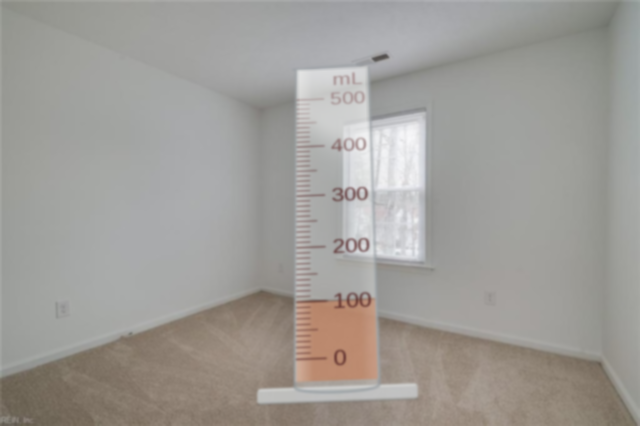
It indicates **100** mL
